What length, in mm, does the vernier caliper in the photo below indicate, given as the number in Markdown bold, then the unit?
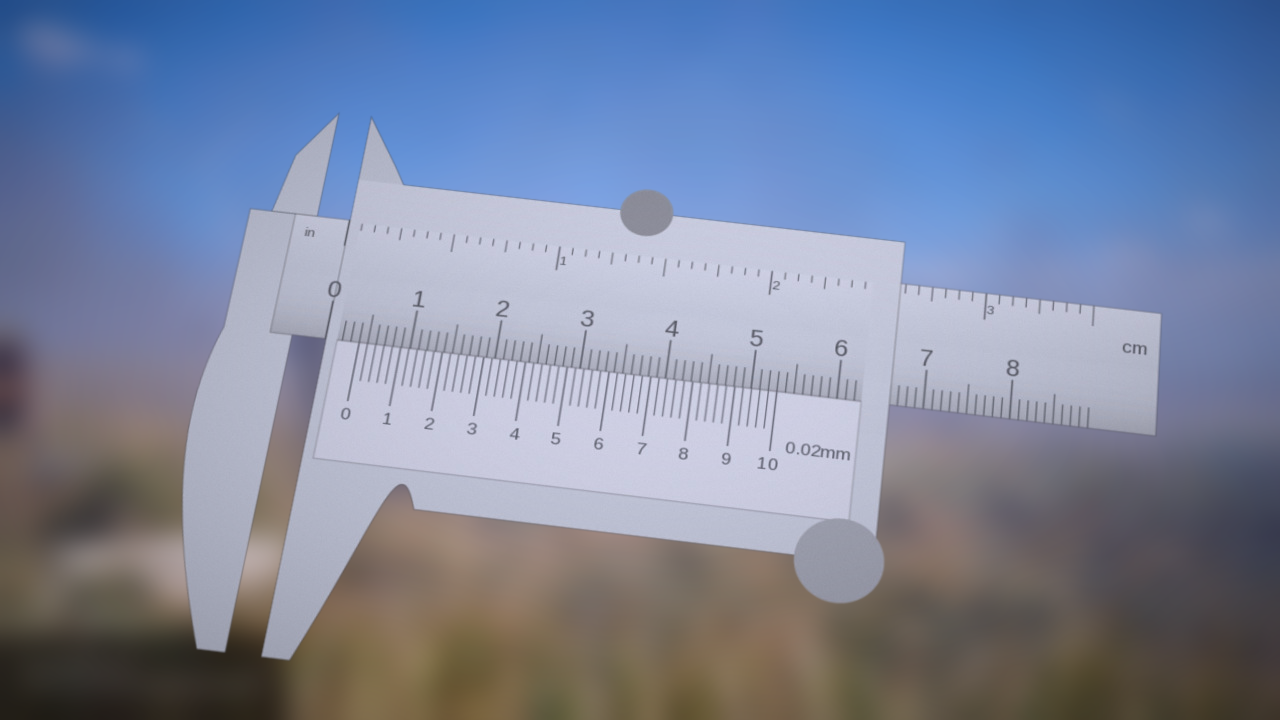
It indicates **4.0** mm
